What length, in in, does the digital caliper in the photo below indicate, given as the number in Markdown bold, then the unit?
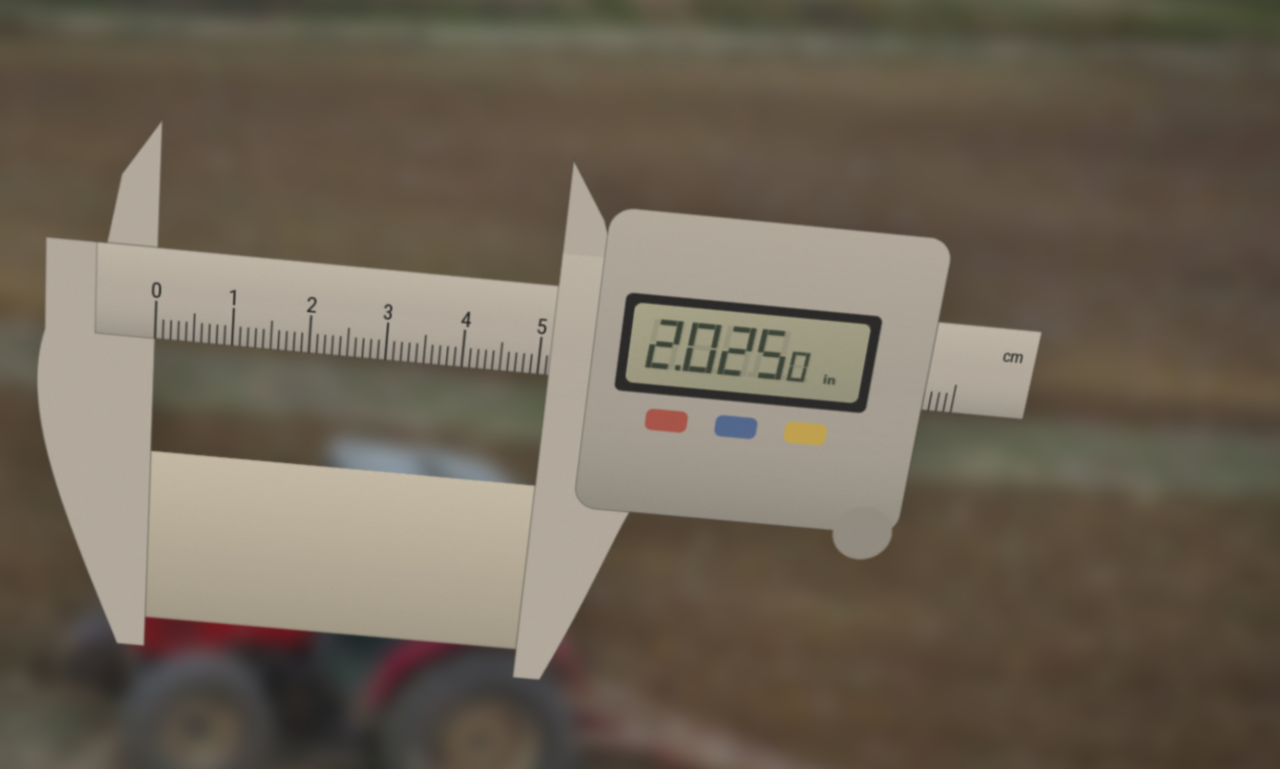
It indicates **2.0250** in
